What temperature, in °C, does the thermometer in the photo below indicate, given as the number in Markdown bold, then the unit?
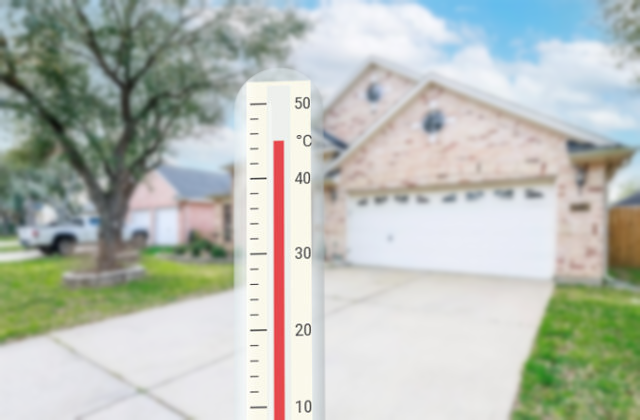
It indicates **45** °C
